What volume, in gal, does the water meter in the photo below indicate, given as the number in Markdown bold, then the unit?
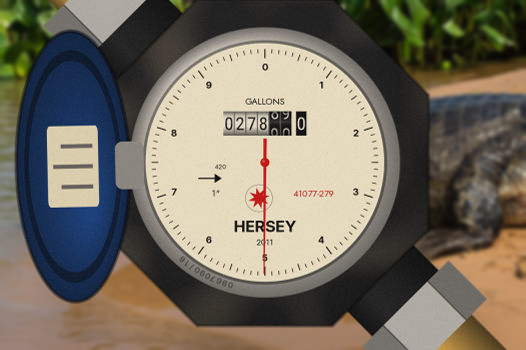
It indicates **278895.0** gal
